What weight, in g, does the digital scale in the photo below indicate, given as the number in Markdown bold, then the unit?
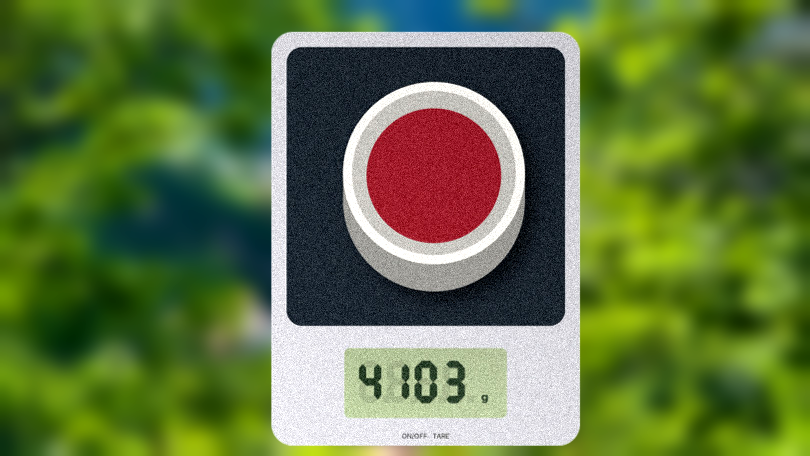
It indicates **4103** g
